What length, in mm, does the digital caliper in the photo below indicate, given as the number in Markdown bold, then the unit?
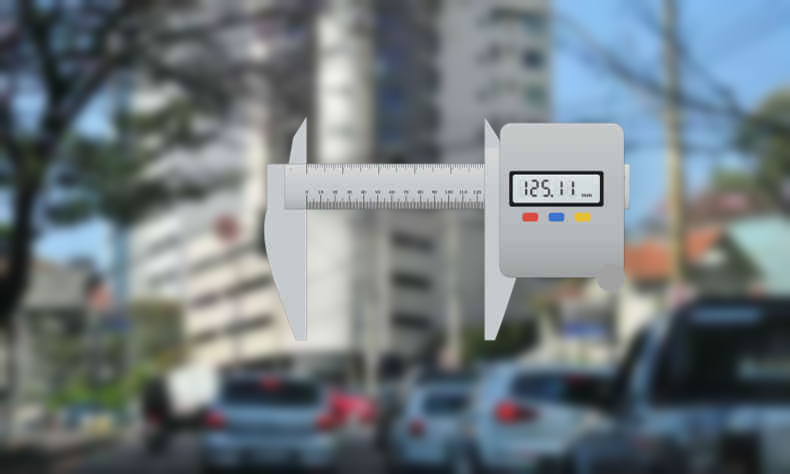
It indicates **125.11** mm
